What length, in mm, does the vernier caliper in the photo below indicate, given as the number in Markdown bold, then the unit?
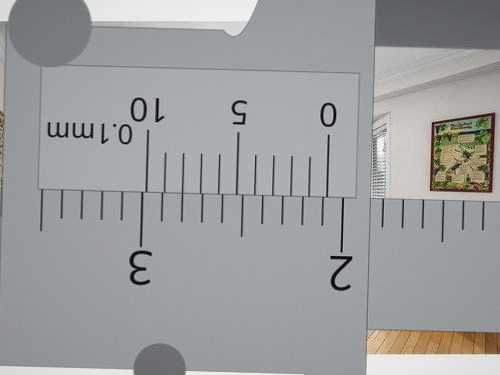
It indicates **20.8** mm
